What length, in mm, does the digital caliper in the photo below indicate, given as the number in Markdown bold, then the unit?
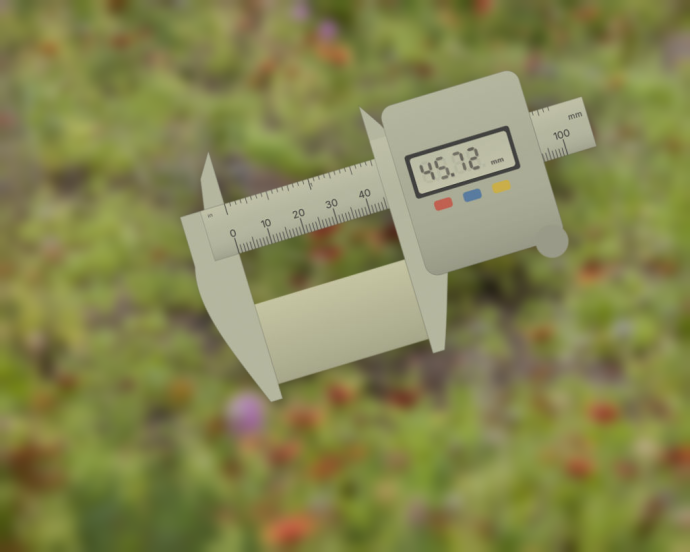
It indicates **45.72** mm
